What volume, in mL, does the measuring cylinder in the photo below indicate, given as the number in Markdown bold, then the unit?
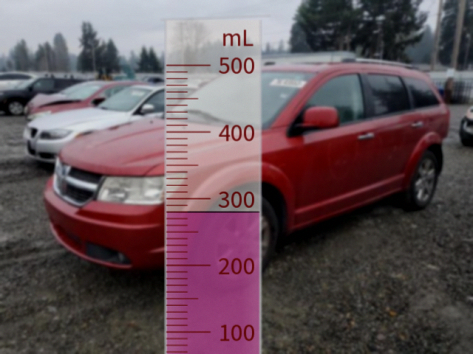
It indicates **280** mL
